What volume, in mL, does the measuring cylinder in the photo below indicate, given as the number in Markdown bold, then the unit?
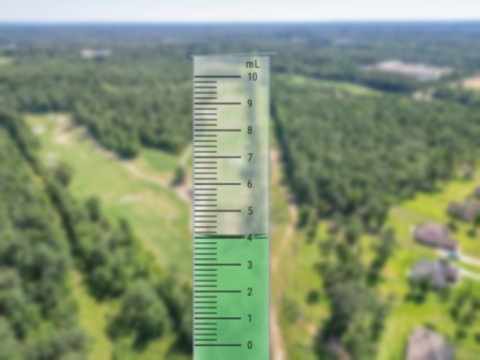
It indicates **4** mL
